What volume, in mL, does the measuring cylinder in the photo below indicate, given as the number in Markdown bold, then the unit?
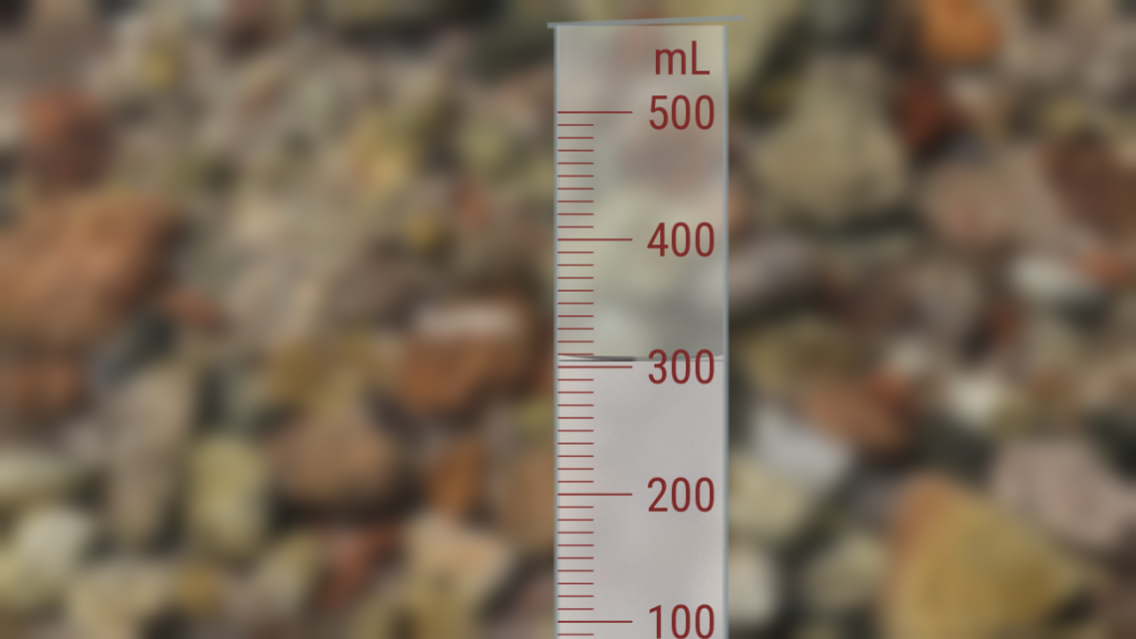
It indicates **305** mL
